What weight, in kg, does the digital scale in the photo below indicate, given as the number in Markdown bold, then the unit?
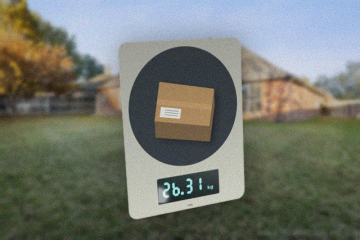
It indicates **26.31** kg
